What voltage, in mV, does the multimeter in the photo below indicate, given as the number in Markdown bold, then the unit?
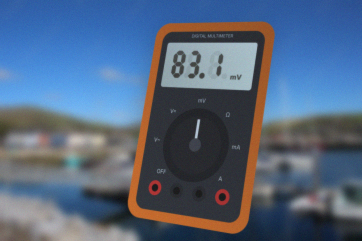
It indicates **83.1** mV
